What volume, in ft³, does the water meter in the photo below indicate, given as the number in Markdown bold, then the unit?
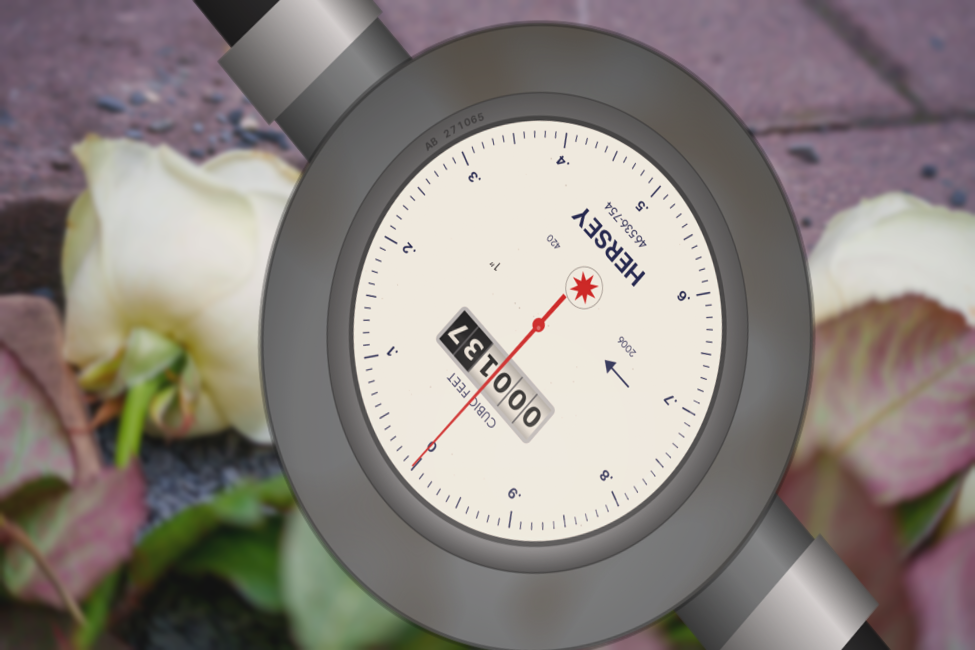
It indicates **137.00** ft³
